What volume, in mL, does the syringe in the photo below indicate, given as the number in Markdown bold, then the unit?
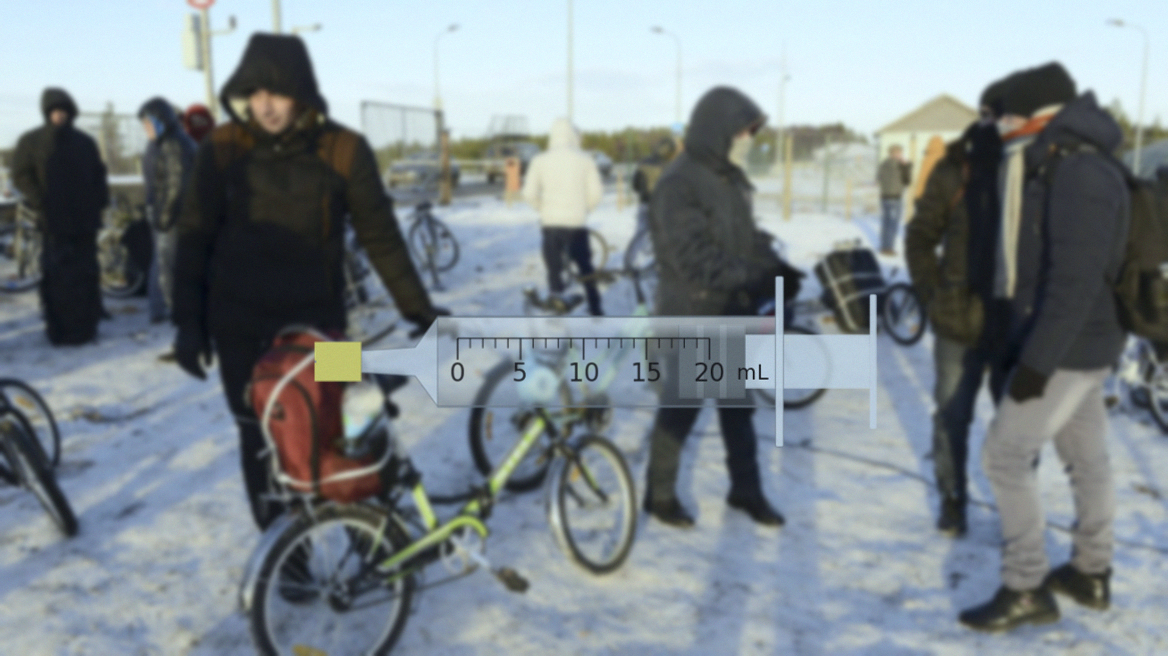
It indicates **17.5** mL
